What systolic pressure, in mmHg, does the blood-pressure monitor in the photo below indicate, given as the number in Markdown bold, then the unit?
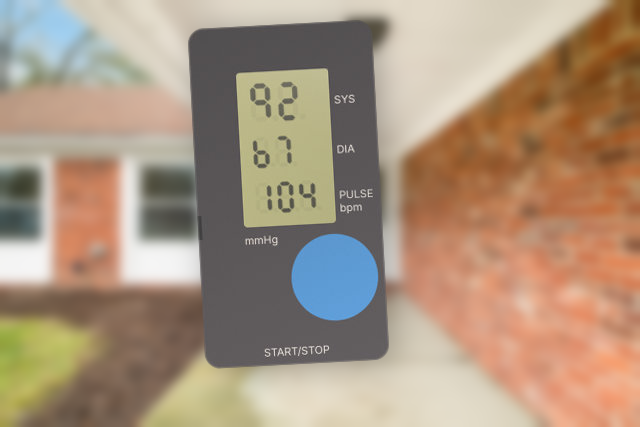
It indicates **92** mmHg
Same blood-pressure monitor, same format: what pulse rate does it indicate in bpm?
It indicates **104** bpm
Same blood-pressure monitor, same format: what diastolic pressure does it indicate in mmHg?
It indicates **67** mmHg
